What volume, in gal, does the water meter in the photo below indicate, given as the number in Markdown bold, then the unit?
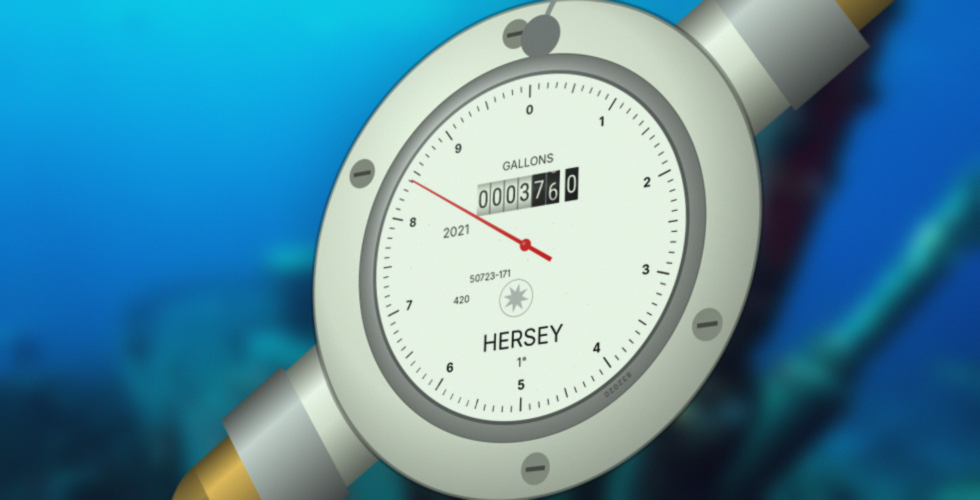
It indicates **3758.4** gal
